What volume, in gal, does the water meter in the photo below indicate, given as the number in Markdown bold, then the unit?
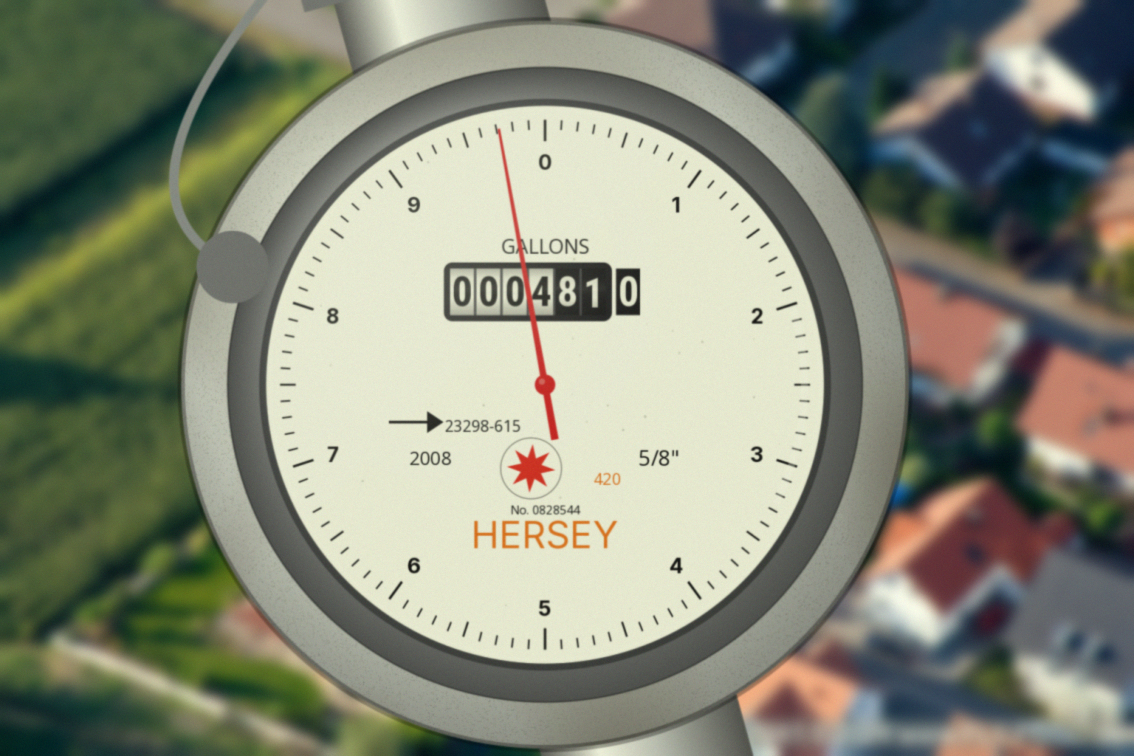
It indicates **4809.7** gal
